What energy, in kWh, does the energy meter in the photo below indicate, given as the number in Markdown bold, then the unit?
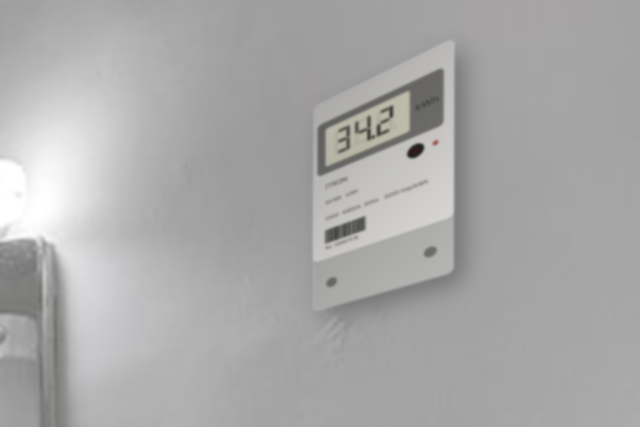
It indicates **34.2** kWh
